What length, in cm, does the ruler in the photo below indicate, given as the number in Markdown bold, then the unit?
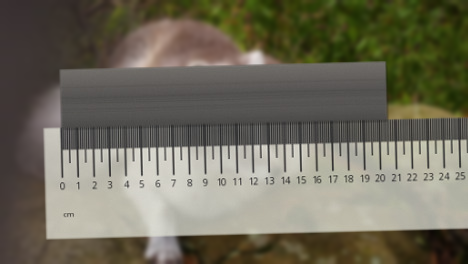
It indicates **20.5** cm
